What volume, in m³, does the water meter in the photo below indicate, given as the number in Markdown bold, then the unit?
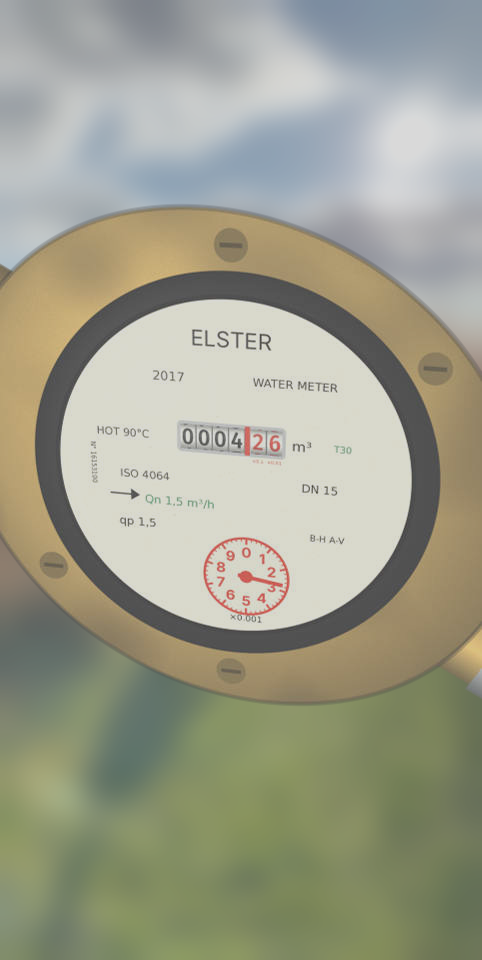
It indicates **4.262** m³
